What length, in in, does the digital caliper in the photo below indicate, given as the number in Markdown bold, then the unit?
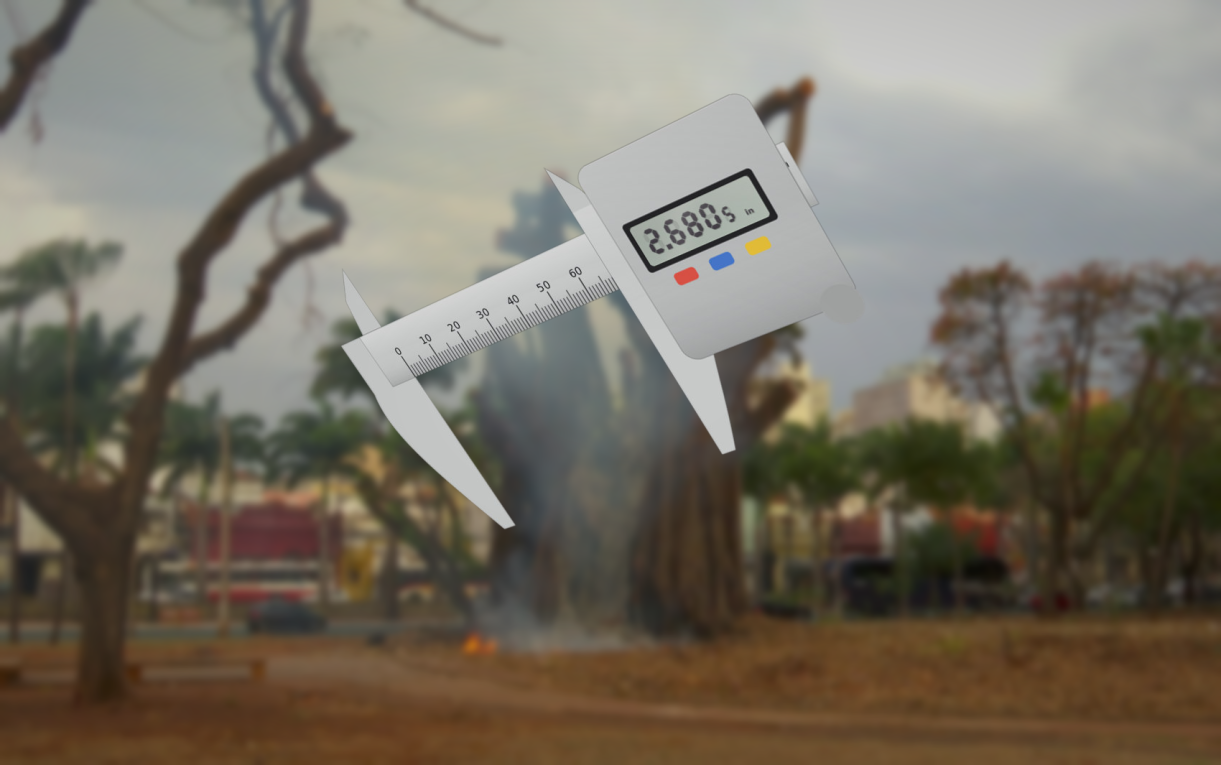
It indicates **2.6805** in
